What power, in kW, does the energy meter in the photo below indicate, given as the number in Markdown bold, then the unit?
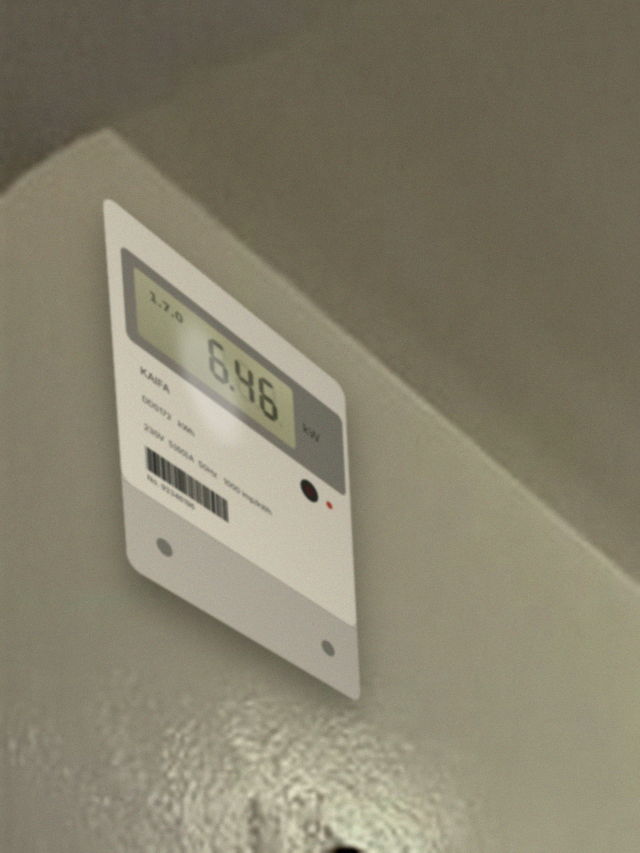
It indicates **6.46** kW
